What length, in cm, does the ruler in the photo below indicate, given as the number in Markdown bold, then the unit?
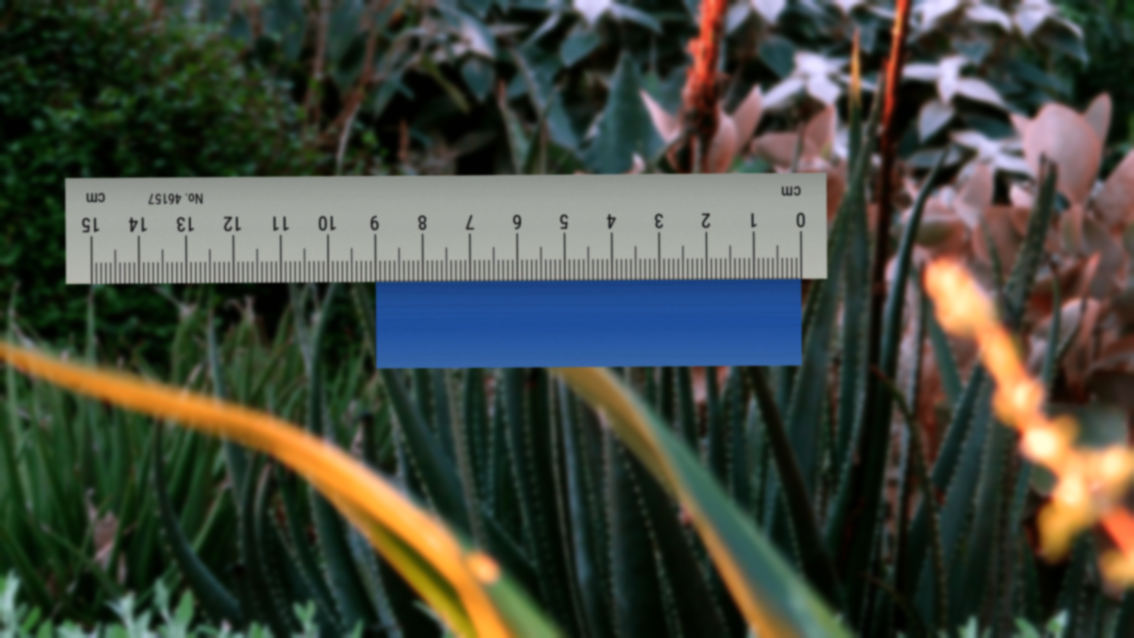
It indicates **9** cm
